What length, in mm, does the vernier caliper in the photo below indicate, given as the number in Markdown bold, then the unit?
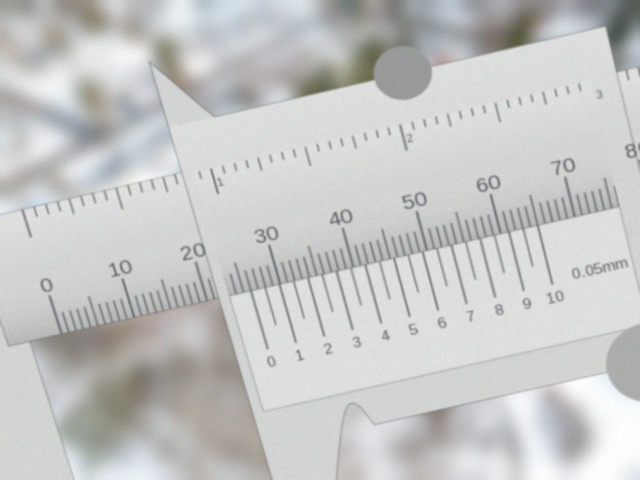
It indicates **26.0** mm
